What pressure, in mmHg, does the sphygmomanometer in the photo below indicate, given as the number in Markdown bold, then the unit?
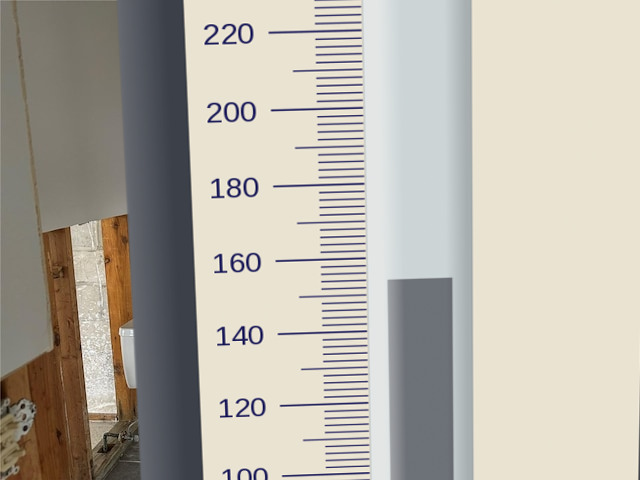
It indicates **154** mmHg
